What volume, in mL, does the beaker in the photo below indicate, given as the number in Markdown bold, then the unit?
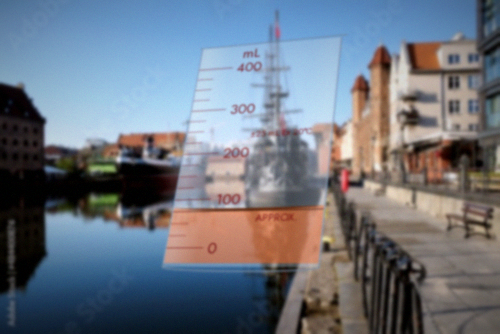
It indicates **75** mL
